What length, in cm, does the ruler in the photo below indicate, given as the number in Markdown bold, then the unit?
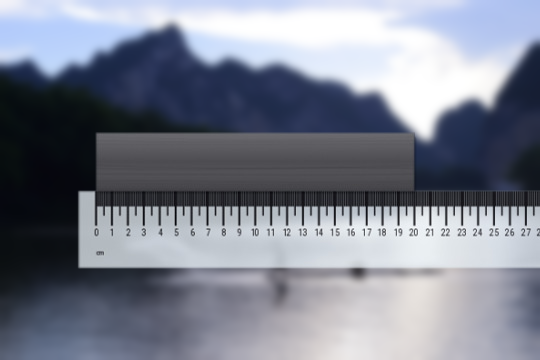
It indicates **20** cm
